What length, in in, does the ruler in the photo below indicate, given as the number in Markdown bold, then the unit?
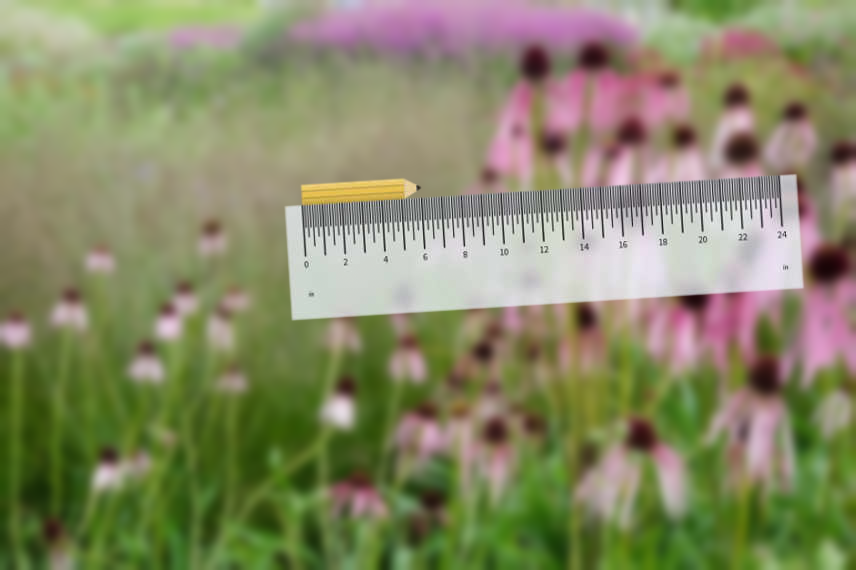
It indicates **6** in
